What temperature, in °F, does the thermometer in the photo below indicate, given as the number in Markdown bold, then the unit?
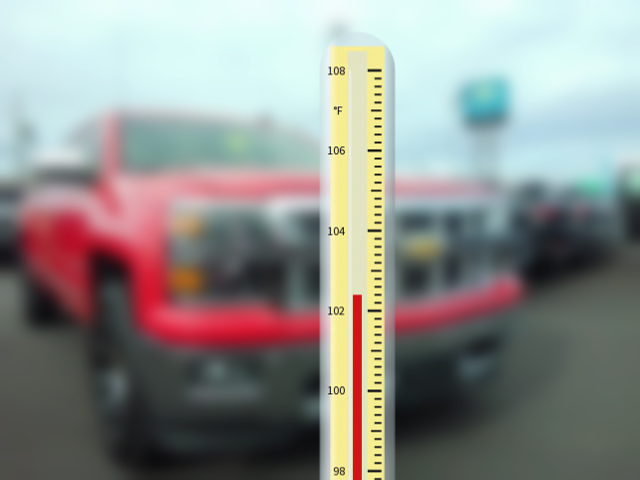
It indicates **102.4** °F
